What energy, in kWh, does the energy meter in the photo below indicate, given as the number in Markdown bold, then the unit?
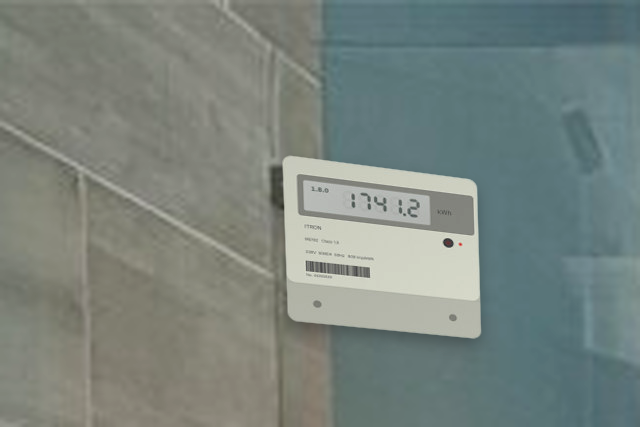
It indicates **1741.2** kWh
